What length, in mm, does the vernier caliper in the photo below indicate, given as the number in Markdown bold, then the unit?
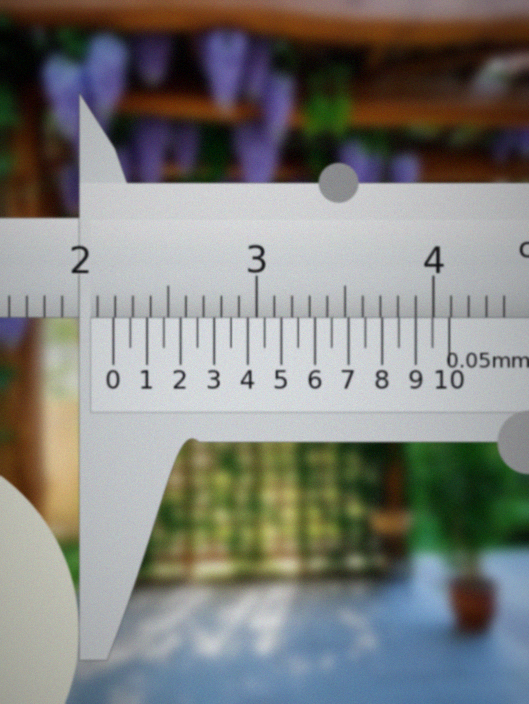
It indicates **21.9** mm
